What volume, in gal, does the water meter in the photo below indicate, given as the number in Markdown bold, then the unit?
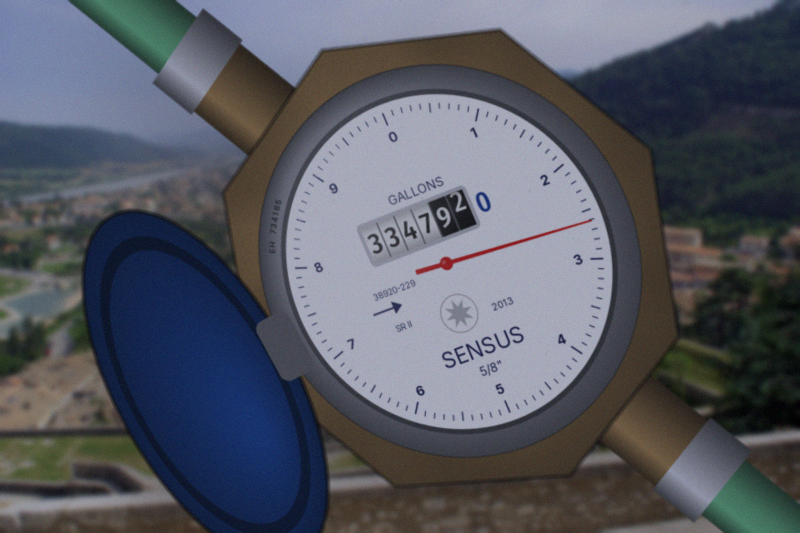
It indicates **3347922.6** gal
